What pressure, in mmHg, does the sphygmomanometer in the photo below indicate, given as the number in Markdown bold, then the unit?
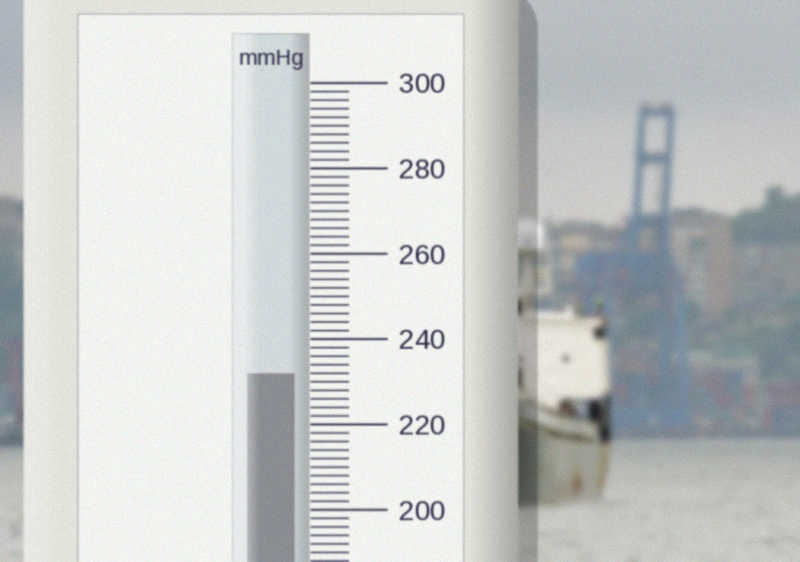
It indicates **232** mmHg
